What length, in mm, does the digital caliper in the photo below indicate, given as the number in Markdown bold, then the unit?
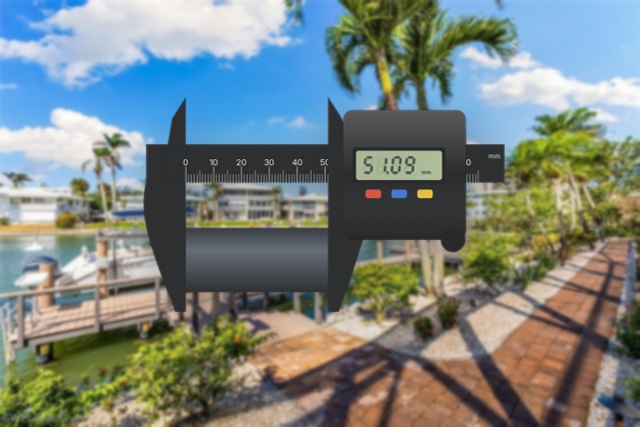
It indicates **51.09** mm
